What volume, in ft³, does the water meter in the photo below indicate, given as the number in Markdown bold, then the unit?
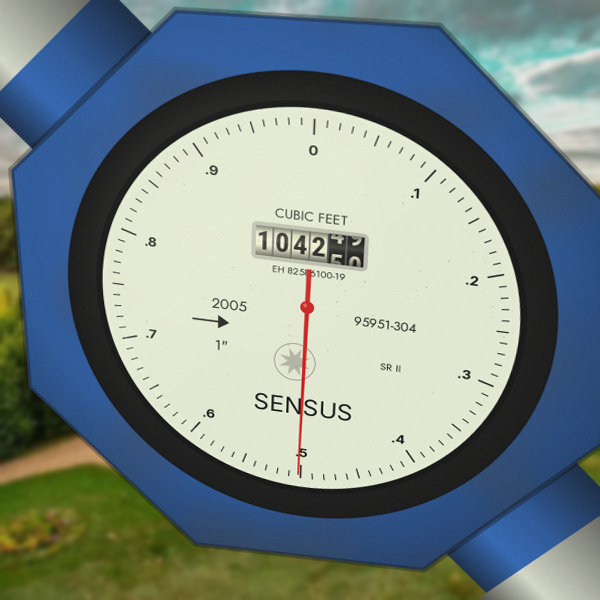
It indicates **104249.50** ft³
